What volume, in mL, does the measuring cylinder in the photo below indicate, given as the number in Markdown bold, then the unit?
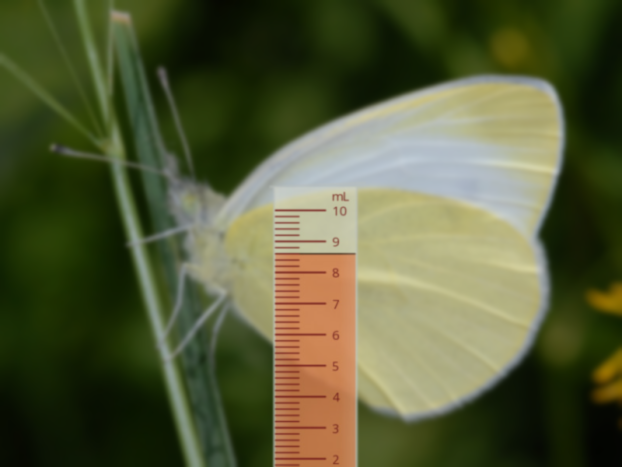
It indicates **8.6** mL
